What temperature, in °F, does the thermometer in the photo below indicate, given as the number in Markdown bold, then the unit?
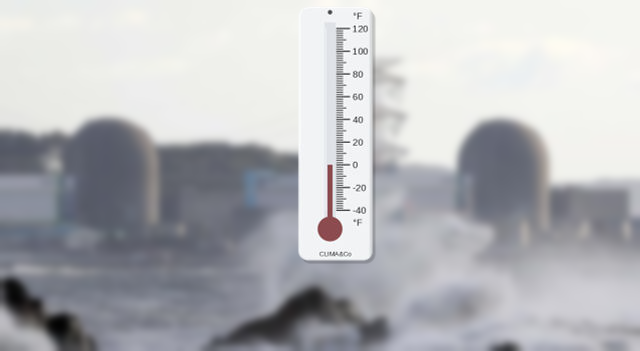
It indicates **0** °F
